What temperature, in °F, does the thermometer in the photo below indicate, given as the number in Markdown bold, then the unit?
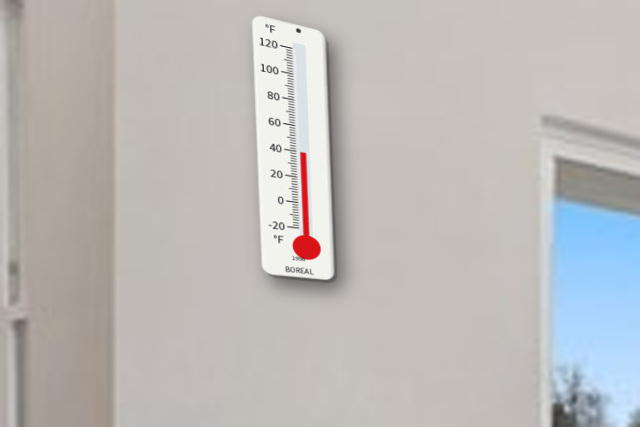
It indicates **40** °F
